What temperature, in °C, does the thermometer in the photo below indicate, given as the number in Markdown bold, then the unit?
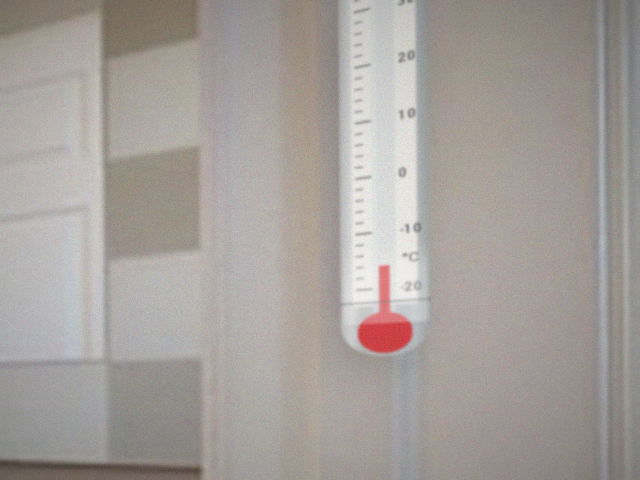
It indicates **-16** °C
